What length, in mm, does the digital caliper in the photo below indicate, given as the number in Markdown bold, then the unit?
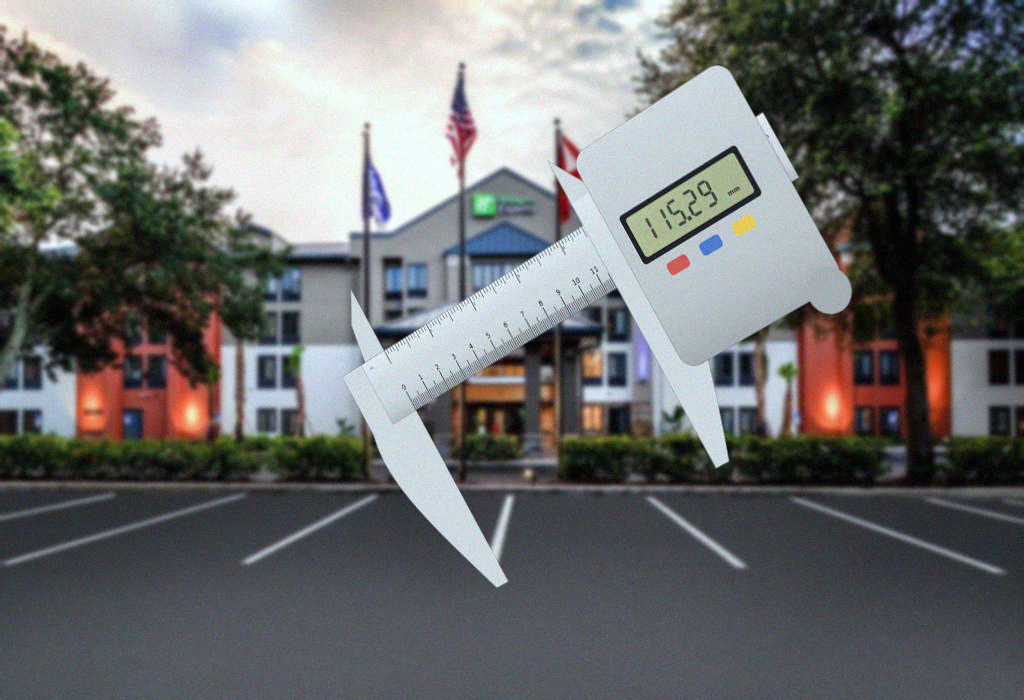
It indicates **115.29** mm
